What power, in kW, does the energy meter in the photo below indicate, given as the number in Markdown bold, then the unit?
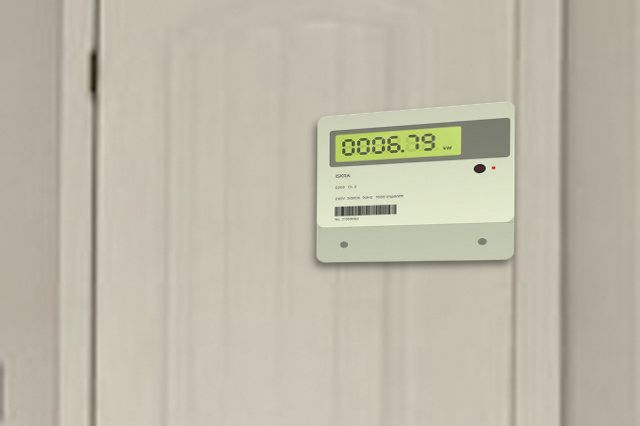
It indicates **6.79** kW
